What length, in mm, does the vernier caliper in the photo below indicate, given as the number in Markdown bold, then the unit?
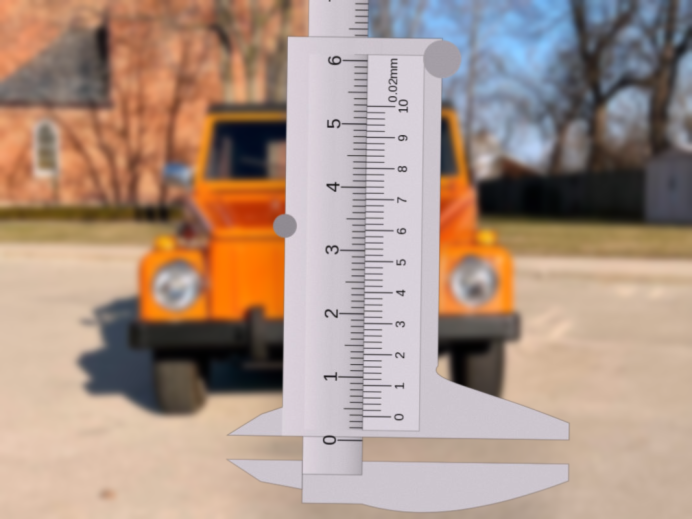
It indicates **3.8** mm
